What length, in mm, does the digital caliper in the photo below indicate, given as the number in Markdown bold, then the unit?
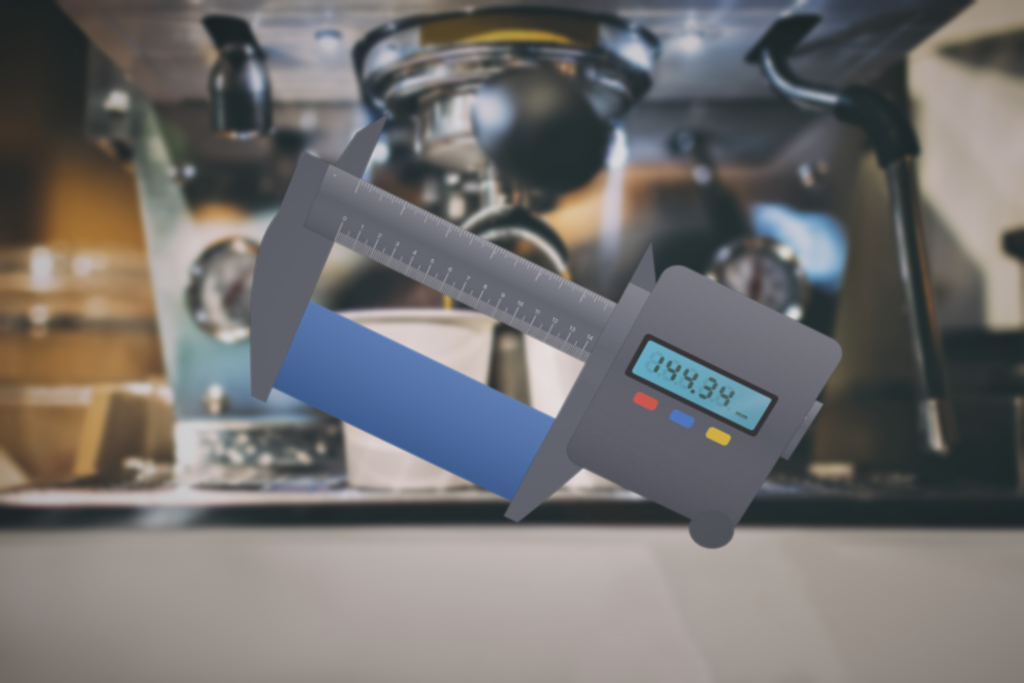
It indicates **144.34** mm
